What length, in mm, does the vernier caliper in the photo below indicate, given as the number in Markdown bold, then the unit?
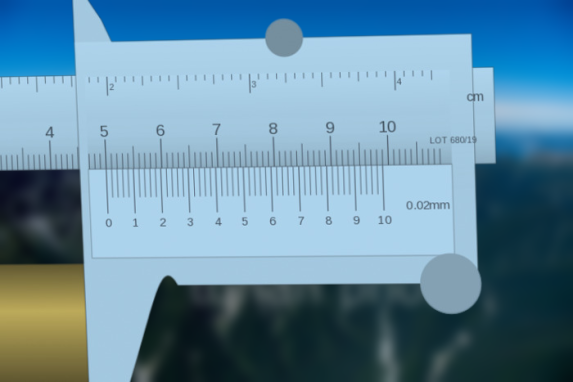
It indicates **50.0** mm
